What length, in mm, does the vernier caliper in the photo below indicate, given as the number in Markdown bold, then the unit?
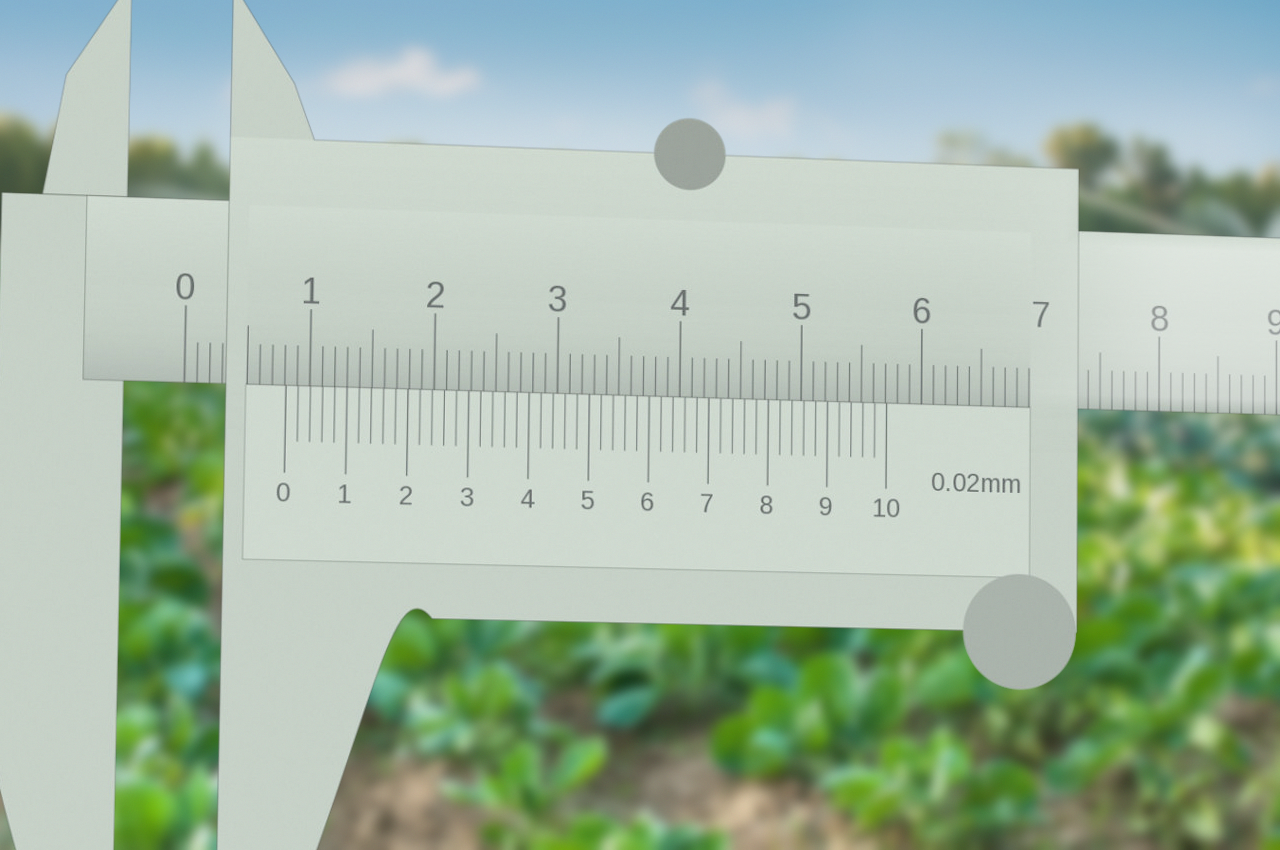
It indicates **8.1** mm
